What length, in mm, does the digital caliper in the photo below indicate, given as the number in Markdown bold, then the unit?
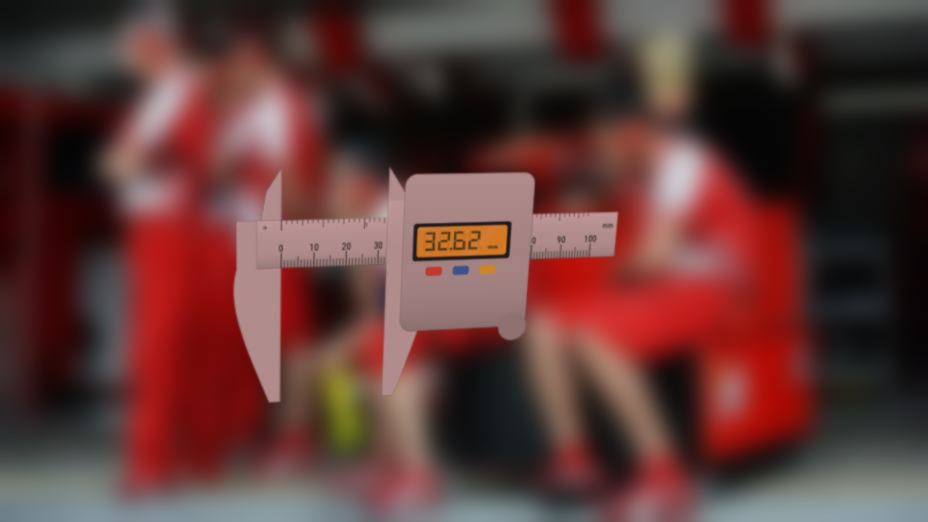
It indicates **32.62** mm
